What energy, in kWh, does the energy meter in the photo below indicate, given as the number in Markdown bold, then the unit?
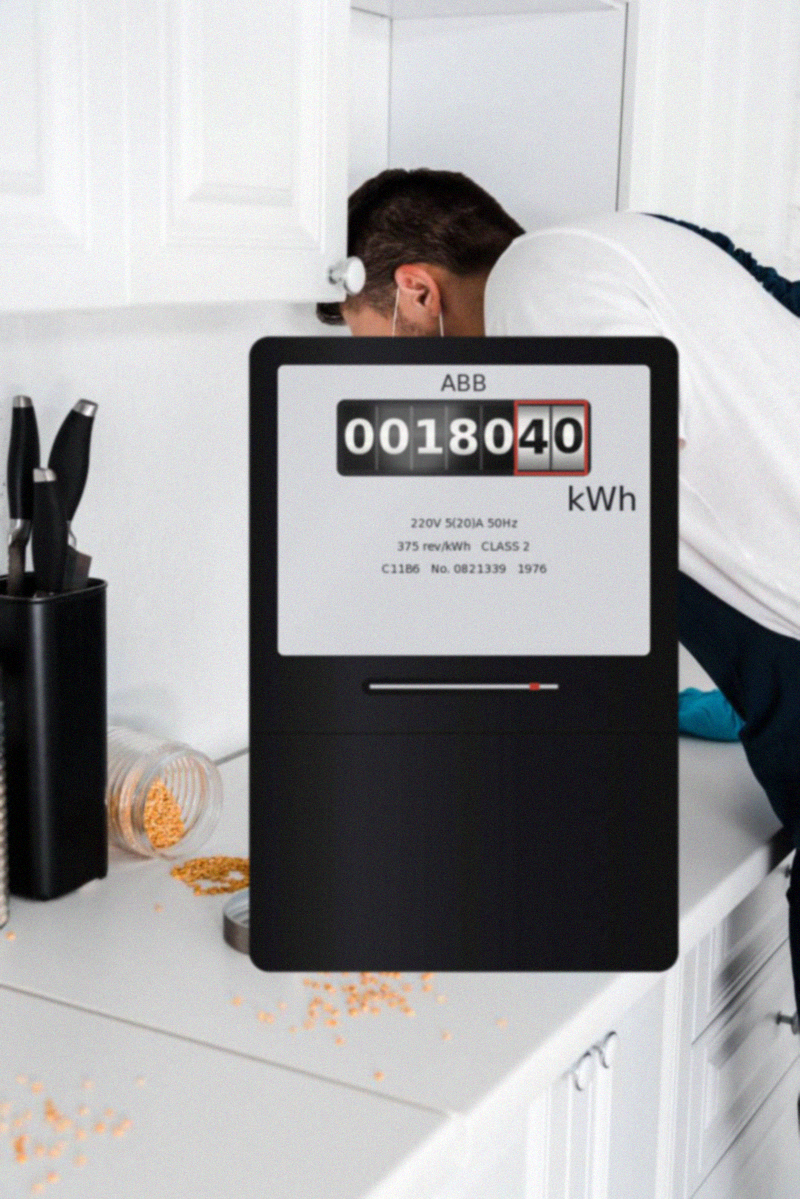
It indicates **180.40** kWh
